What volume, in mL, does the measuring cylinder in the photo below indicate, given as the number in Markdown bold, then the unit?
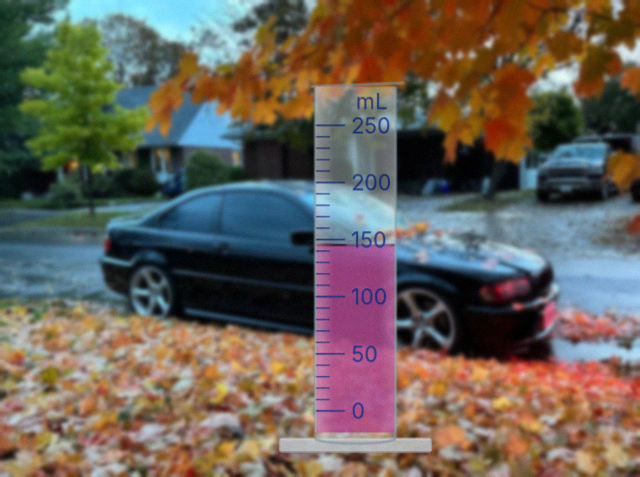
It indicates **145** mL
